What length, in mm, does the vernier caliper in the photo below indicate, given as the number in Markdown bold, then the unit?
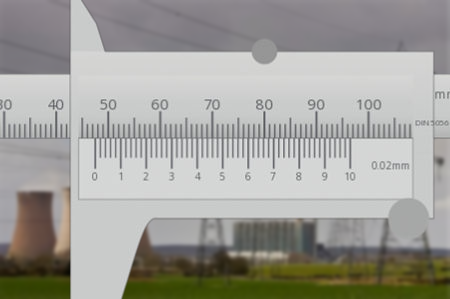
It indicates **47.5** mm
